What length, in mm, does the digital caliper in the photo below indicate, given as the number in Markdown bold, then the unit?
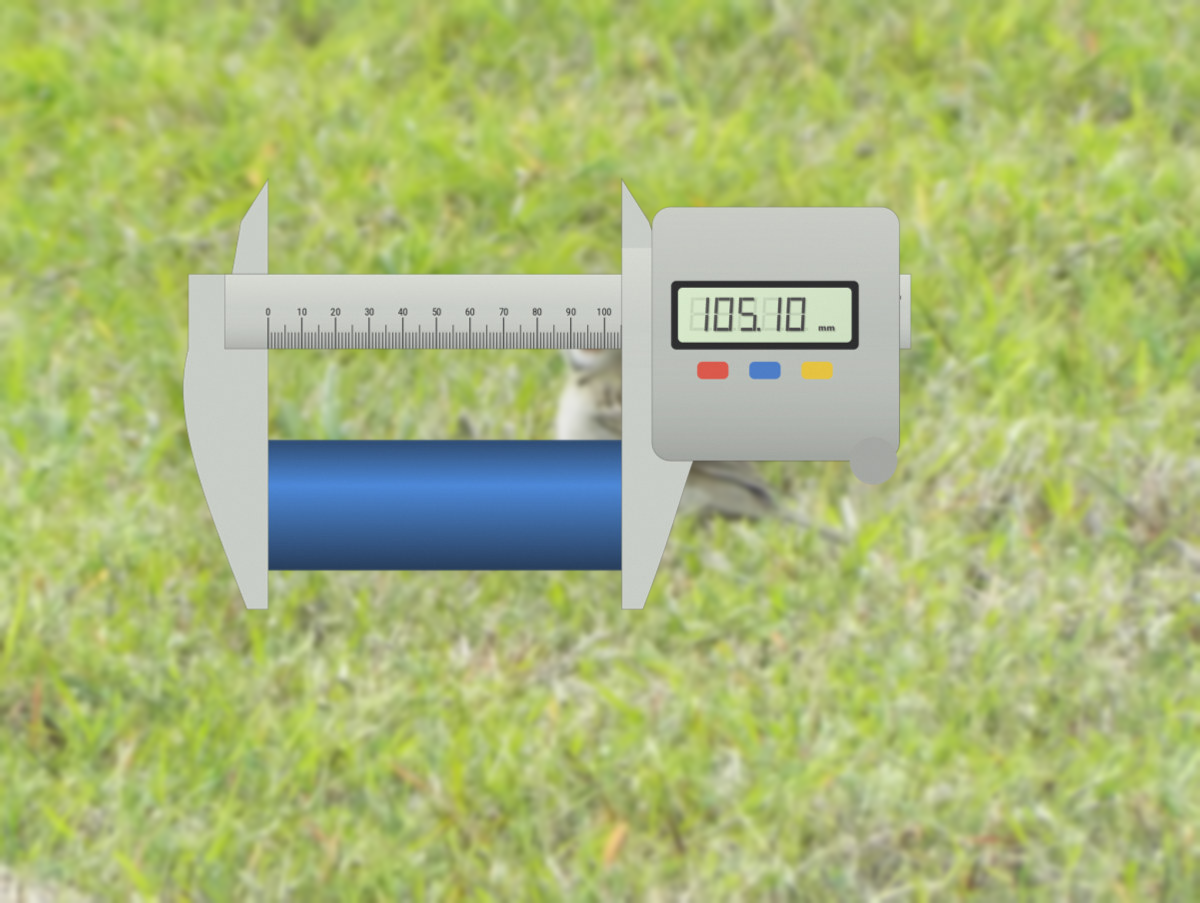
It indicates **105.10** mm
